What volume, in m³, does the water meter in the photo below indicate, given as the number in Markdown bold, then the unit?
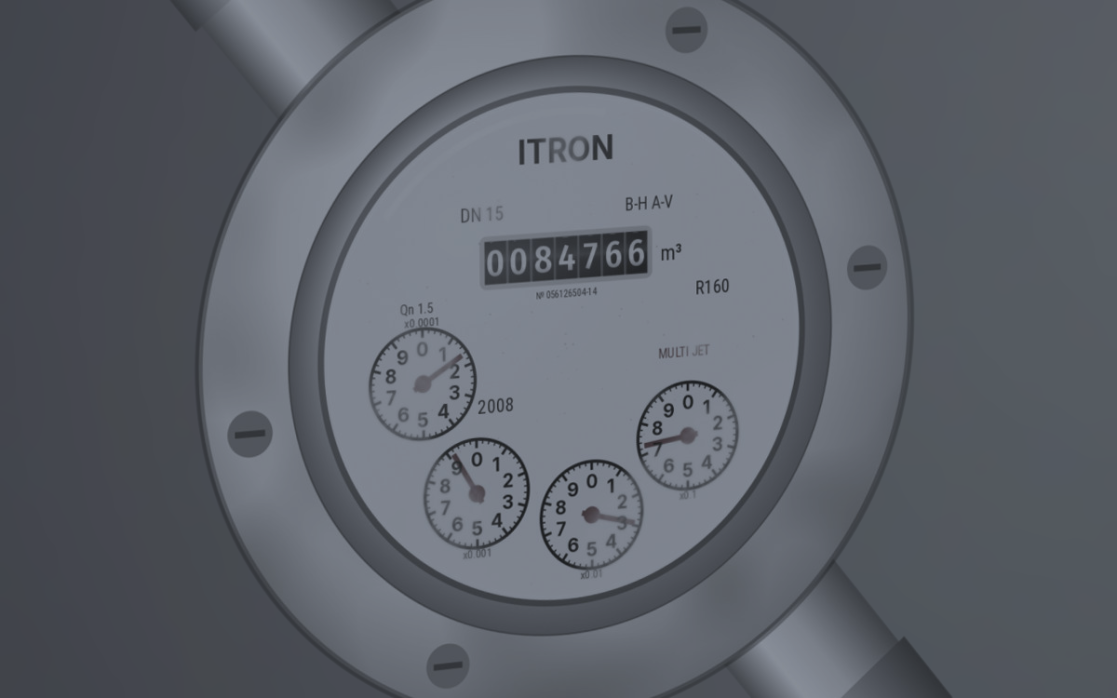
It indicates **84766.7291** m³
